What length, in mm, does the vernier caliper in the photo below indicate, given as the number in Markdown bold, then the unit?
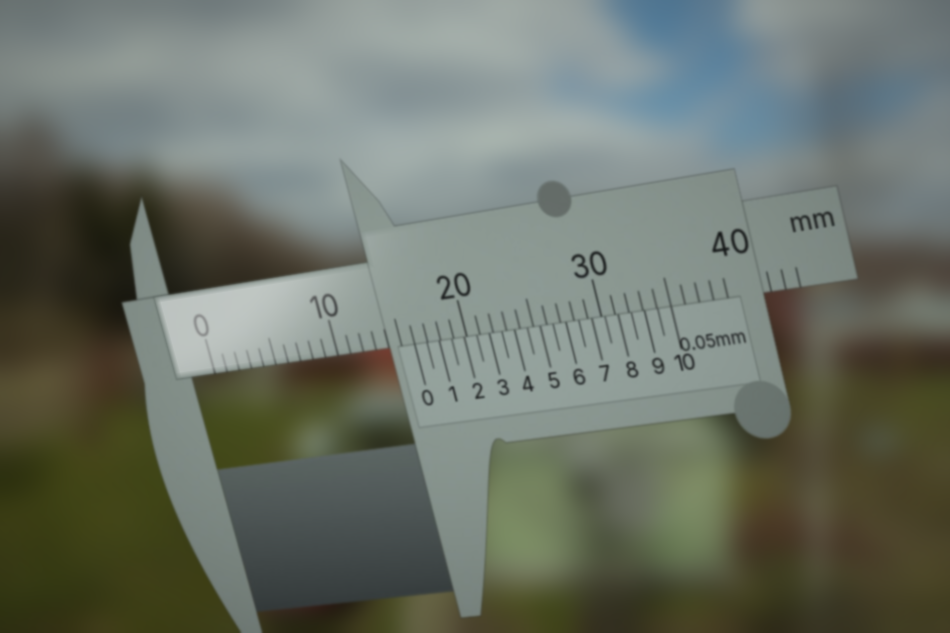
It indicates **16.0** mm
